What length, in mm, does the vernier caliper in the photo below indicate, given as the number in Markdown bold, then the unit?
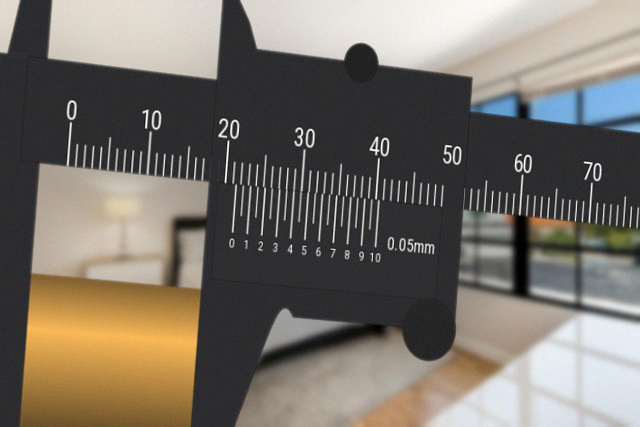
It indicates **21.4** mm
